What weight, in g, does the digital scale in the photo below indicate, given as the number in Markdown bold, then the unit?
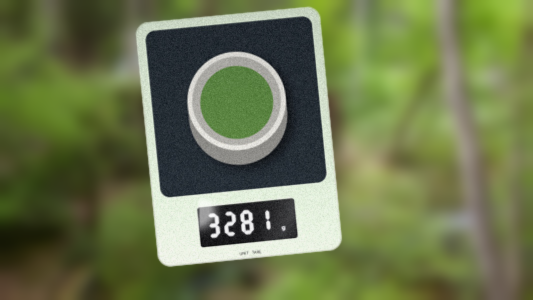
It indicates **3281** g
